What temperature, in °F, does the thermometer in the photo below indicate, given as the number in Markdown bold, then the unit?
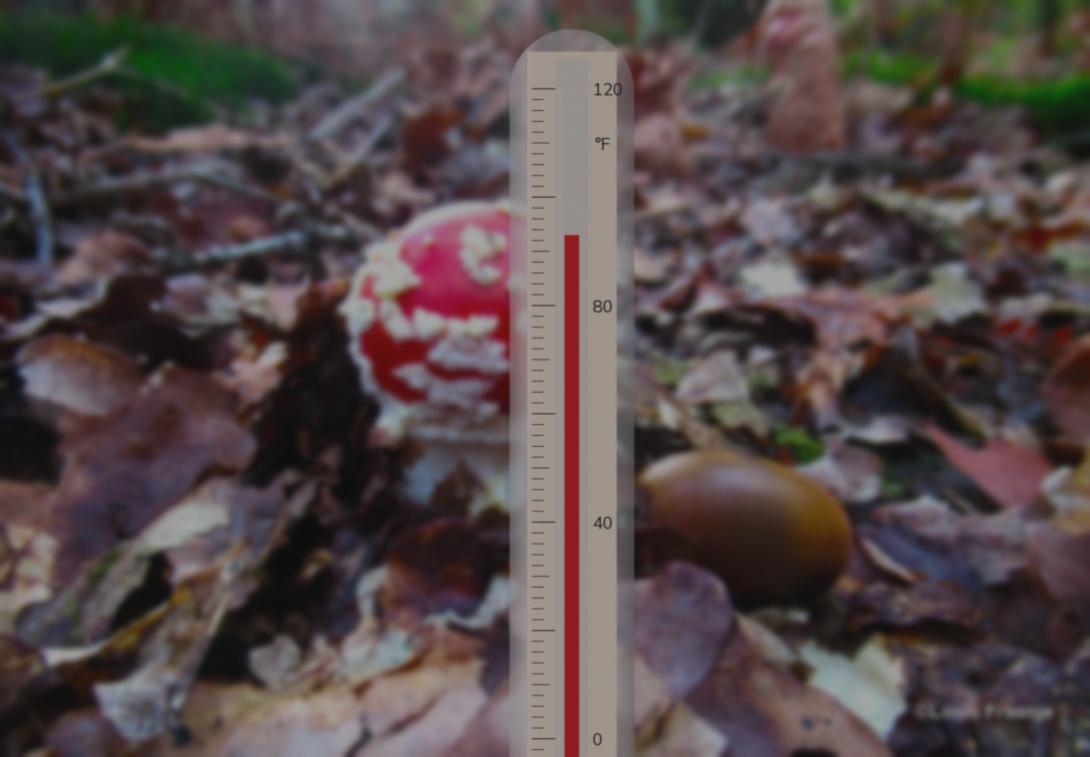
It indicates **93** °F
